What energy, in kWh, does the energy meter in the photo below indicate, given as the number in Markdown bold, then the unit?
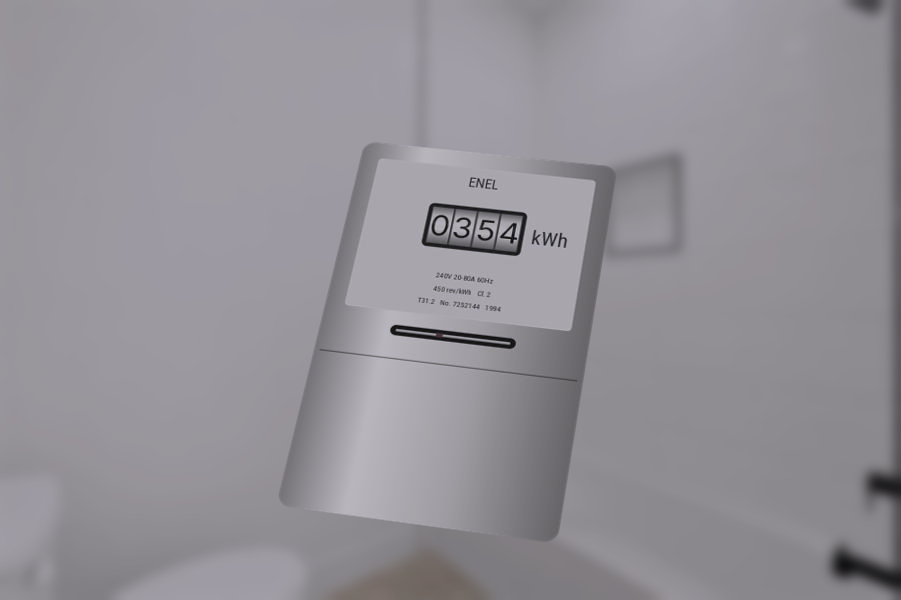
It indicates **354** kWh
